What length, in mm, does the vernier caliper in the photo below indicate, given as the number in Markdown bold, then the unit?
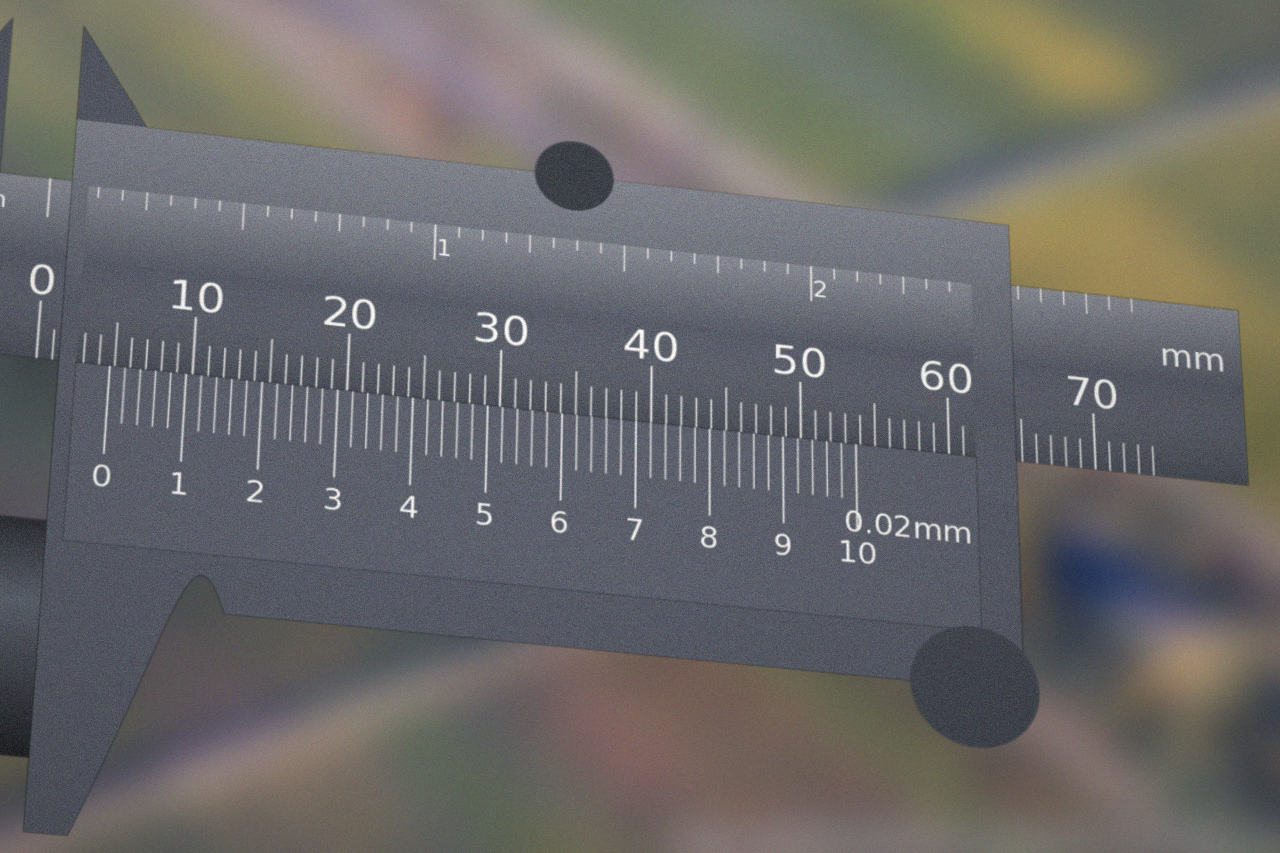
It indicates **4.7** mm
